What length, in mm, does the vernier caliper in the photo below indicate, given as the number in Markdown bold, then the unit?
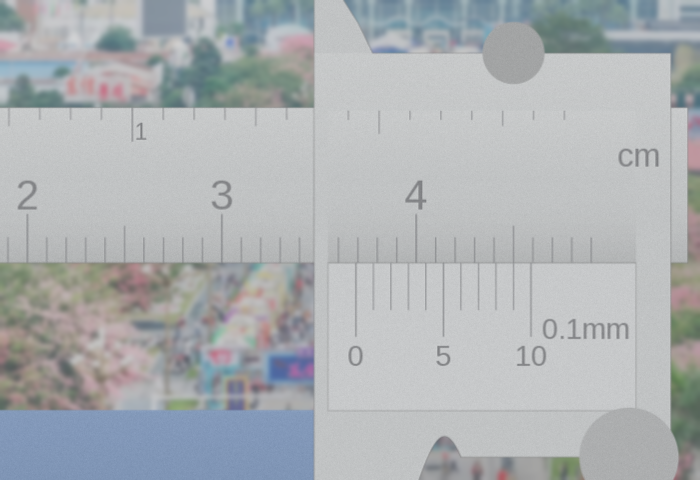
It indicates **36.9** mm
